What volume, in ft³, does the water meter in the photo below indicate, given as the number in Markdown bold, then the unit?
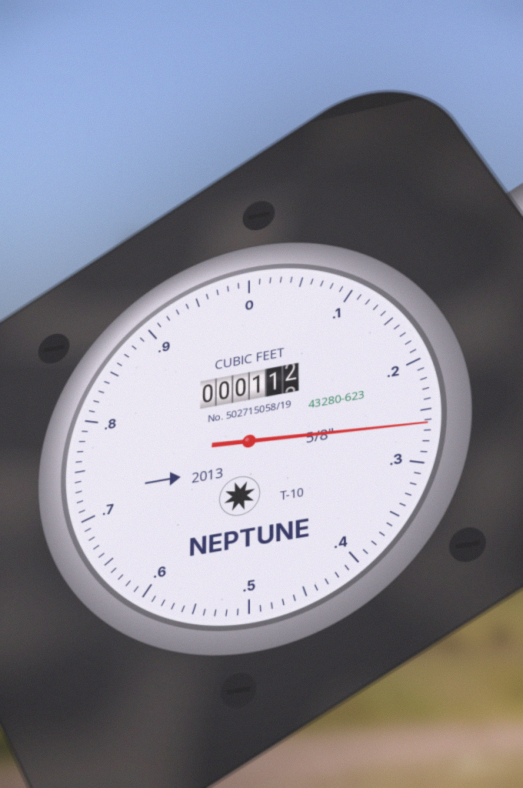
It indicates **112.26** ft³
